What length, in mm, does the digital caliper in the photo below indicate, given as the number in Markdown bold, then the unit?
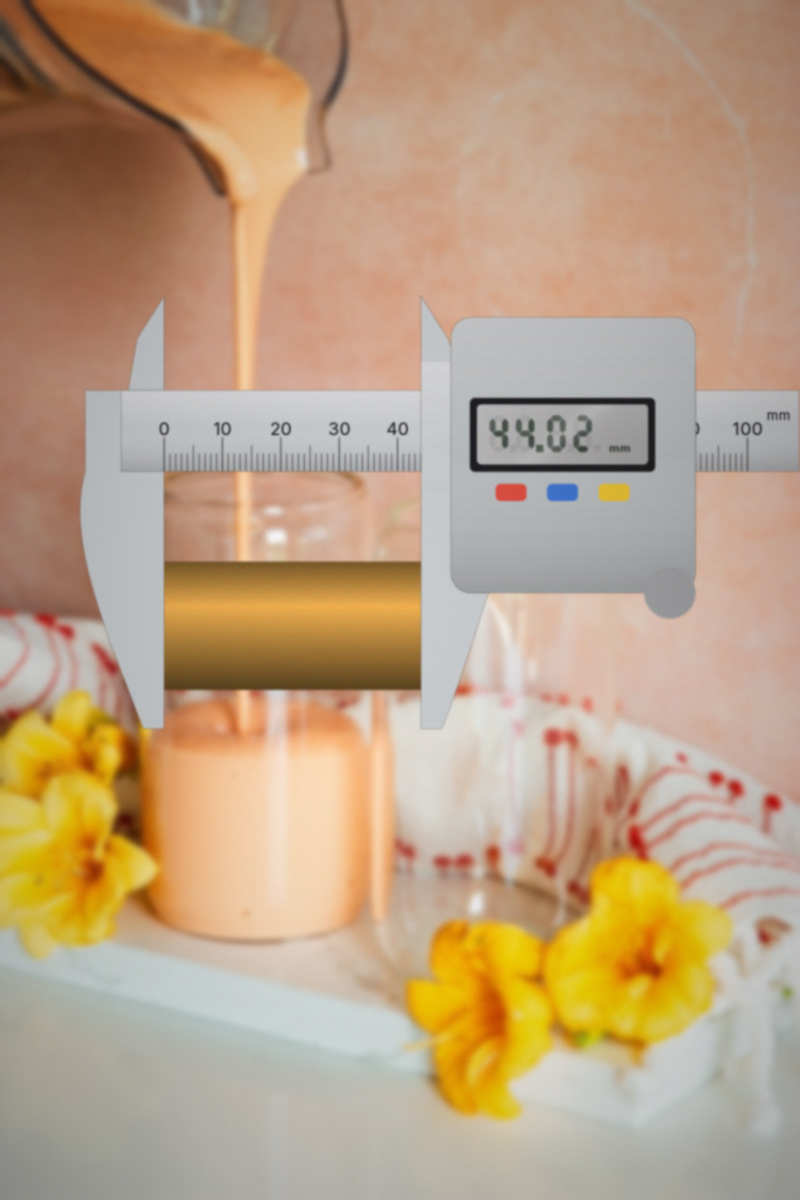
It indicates **44.02** mm
